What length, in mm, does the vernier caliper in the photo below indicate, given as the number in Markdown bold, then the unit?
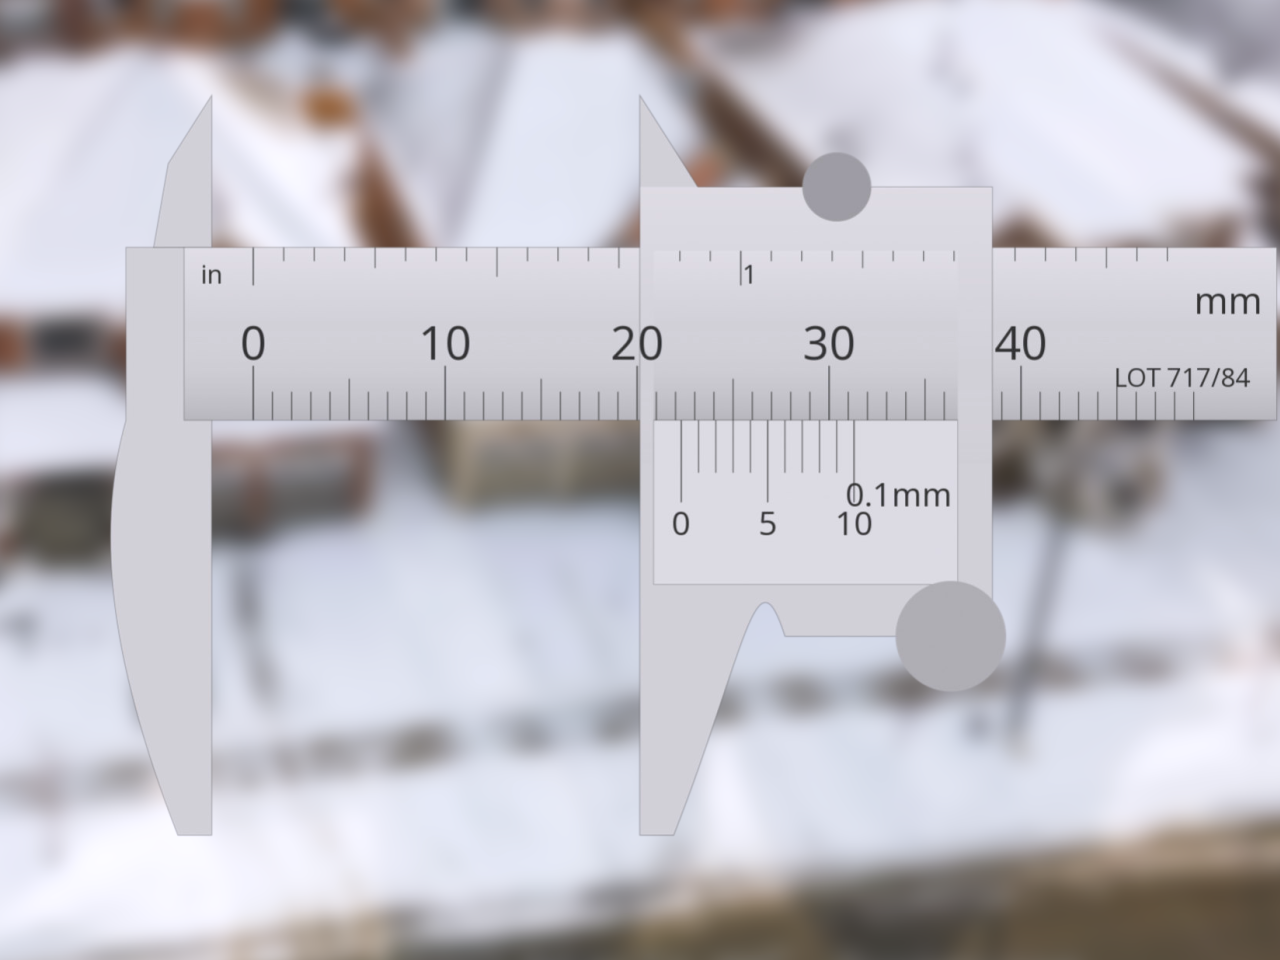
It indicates **22.3** mm
